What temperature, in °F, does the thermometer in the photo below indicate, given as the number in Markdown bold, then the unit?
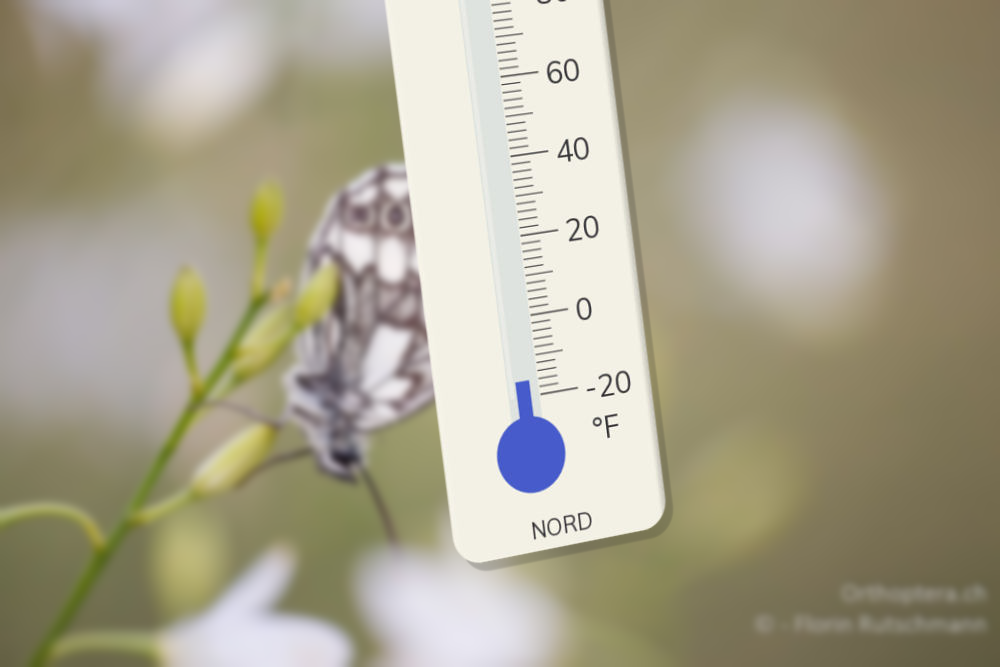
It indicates **-16** °F
